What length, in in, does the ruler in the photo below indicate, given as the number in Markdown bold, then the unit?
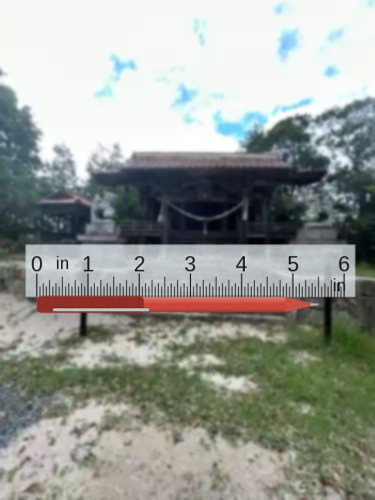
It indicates **5.5** in
